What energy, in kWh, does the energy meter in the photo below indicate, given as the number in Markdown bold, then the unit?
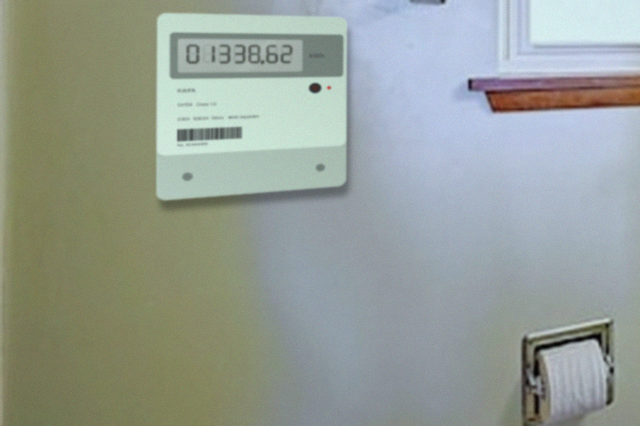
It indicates **1338.62** kWh
